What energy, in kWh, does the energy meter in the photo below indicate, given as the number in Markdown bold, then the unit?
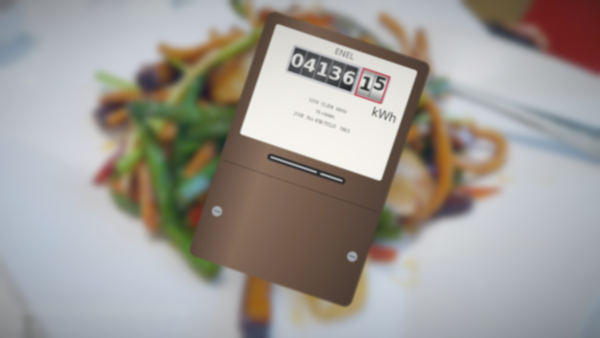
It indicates **4136.15** kWh
